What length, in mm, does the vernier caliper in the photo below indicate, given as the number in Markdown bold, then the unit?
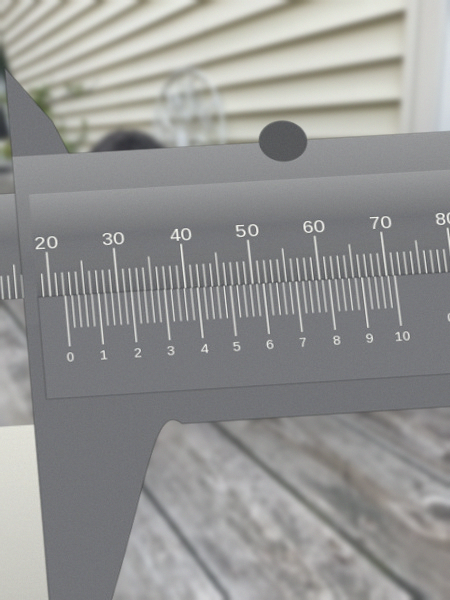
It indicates **22.2** mm
